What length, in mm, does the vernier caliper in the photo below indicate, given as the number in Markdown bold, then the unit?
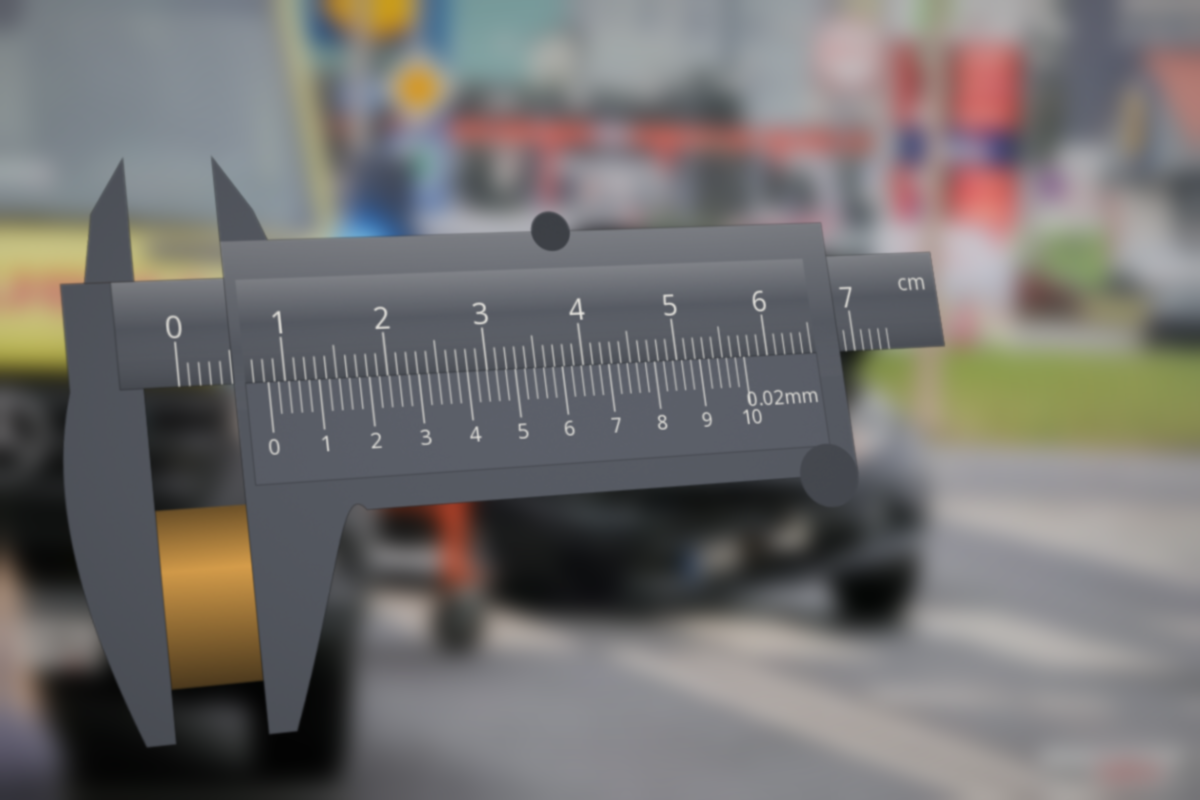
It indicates **8.4** mm
